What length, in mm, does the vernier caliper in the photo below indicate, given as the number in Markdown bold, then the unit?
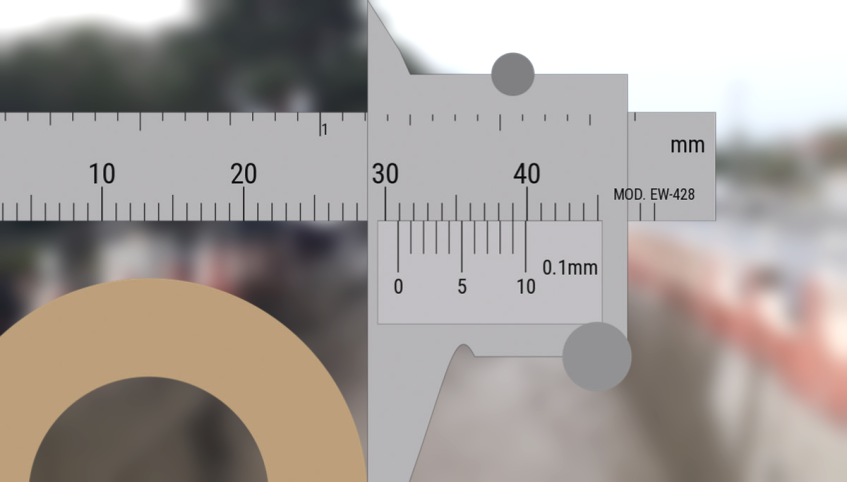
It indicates **30.9** mm
